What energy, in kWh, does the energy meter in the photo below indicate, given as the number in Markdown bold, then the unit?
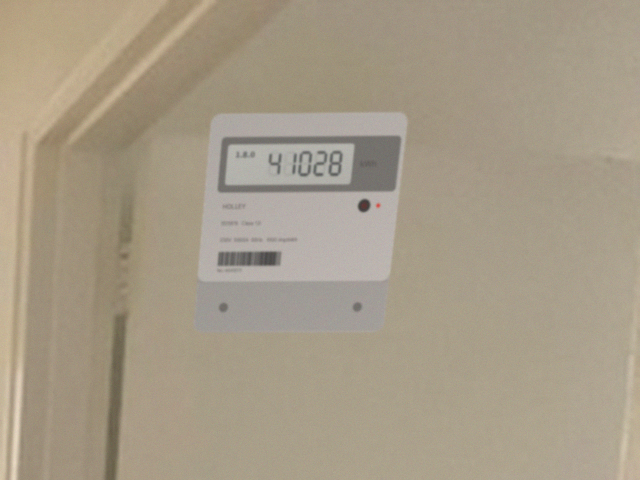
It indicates **41028** kWh
